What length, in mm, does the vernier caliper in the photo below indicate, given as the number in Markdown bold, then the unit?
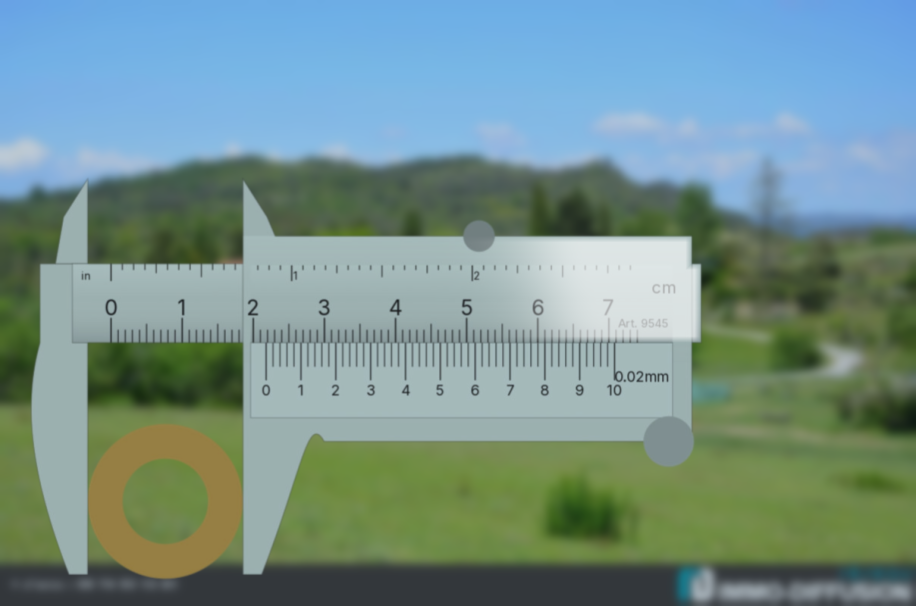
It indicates **21.8** mm
